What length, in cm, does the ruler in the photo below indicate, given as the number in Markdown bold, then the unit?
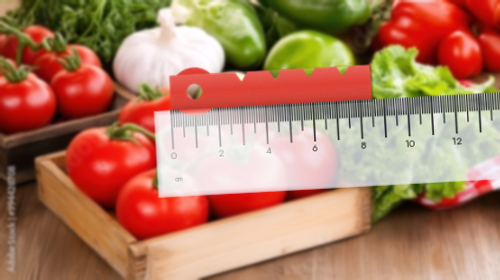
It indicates **8.5** cm
